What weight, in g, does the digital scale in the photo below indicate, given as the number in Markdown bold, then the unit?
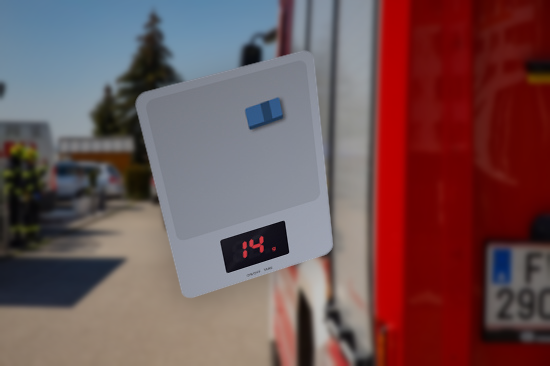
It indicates **14** g
